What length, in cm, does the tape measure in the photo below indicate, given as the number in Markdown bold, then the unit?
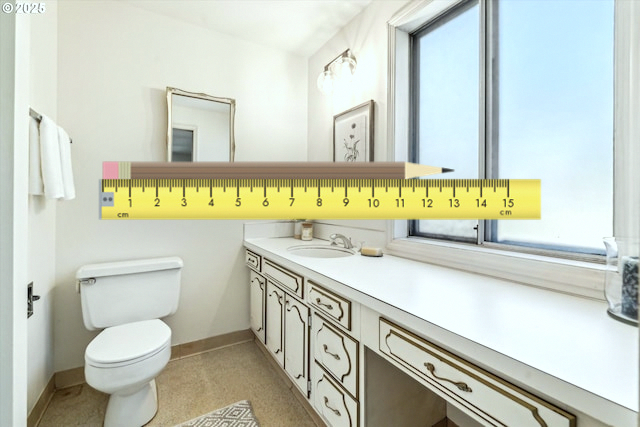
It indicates **13** cm
